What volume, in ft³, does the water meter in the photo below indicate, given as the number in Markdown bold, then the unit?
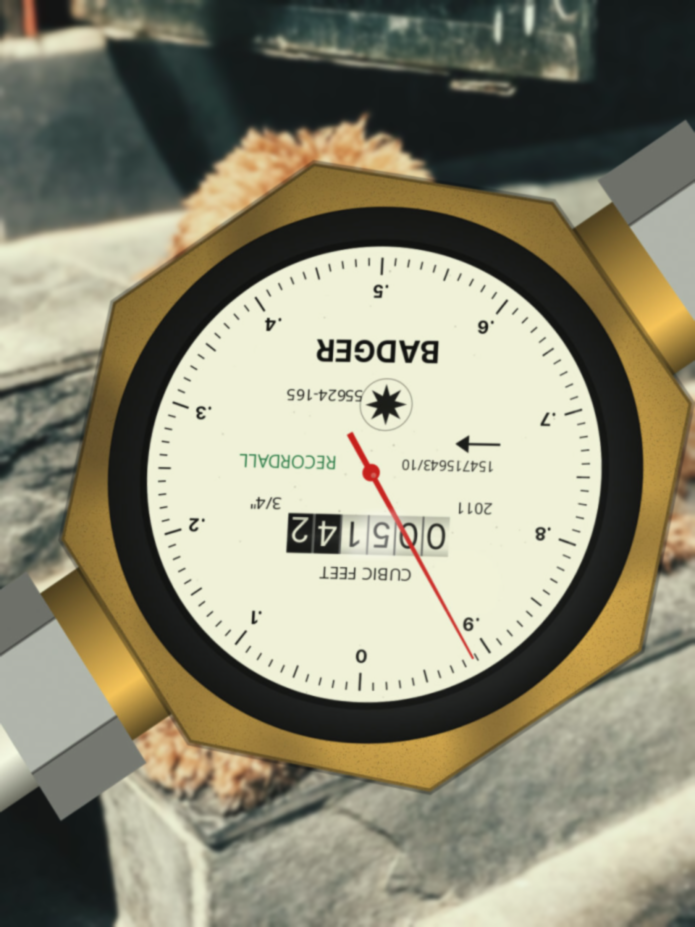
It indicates **5141.91** ft³
